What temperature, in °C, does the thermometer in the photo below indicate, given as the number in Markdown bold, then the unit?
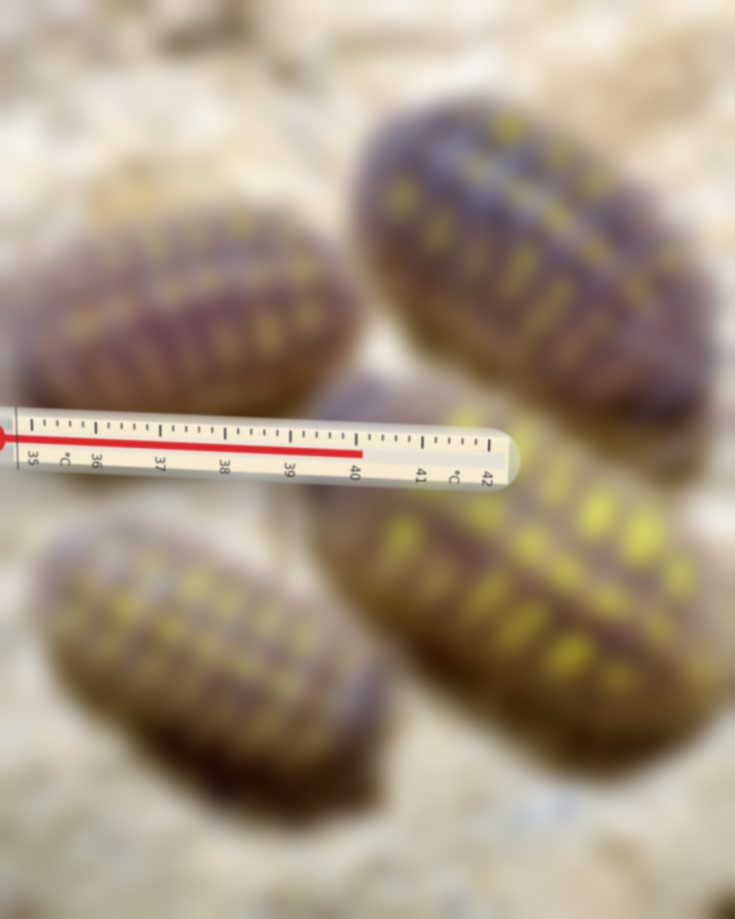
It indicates **40.1** °C
